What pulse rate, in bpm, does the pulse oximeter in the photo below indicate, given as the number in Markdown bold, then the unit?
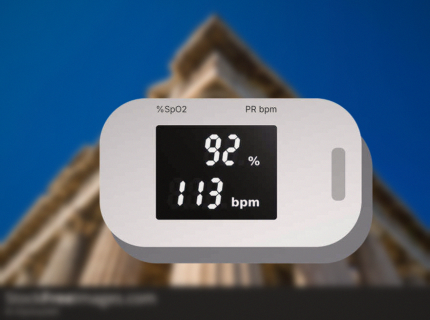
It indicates **113** bpm
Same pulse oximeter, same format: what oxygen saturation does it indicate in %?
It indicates **92** %
